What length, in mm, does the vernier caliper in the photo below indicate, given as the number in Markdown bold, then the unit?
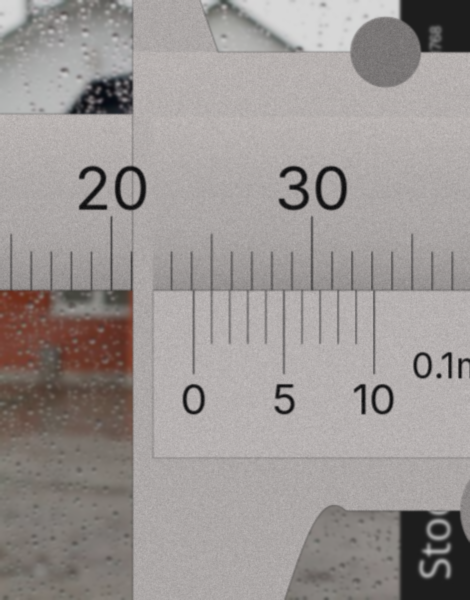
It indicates **24.1** mm
